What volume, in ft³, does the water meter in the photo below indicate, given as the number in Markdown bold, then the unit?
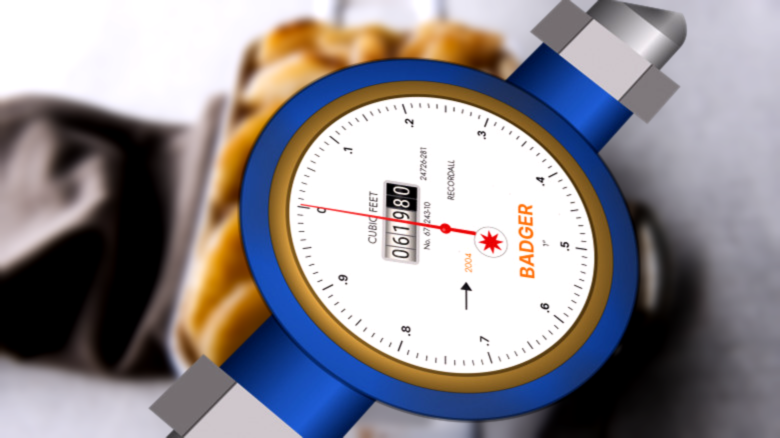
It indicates **61980.00** ft³
